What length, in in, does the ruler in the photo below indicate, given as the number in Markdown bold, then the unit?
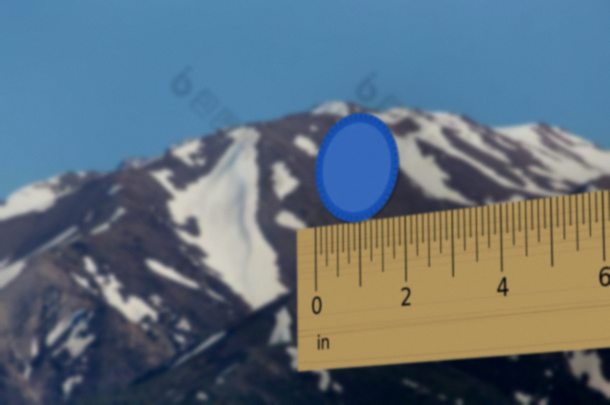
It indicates **1.875** in
